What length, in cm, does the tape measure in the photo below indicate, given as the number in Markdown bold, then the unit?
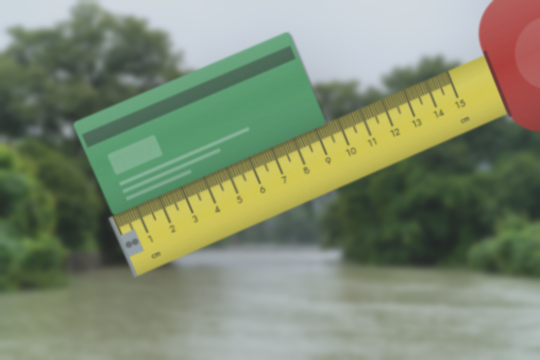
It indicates **9.5** cm
